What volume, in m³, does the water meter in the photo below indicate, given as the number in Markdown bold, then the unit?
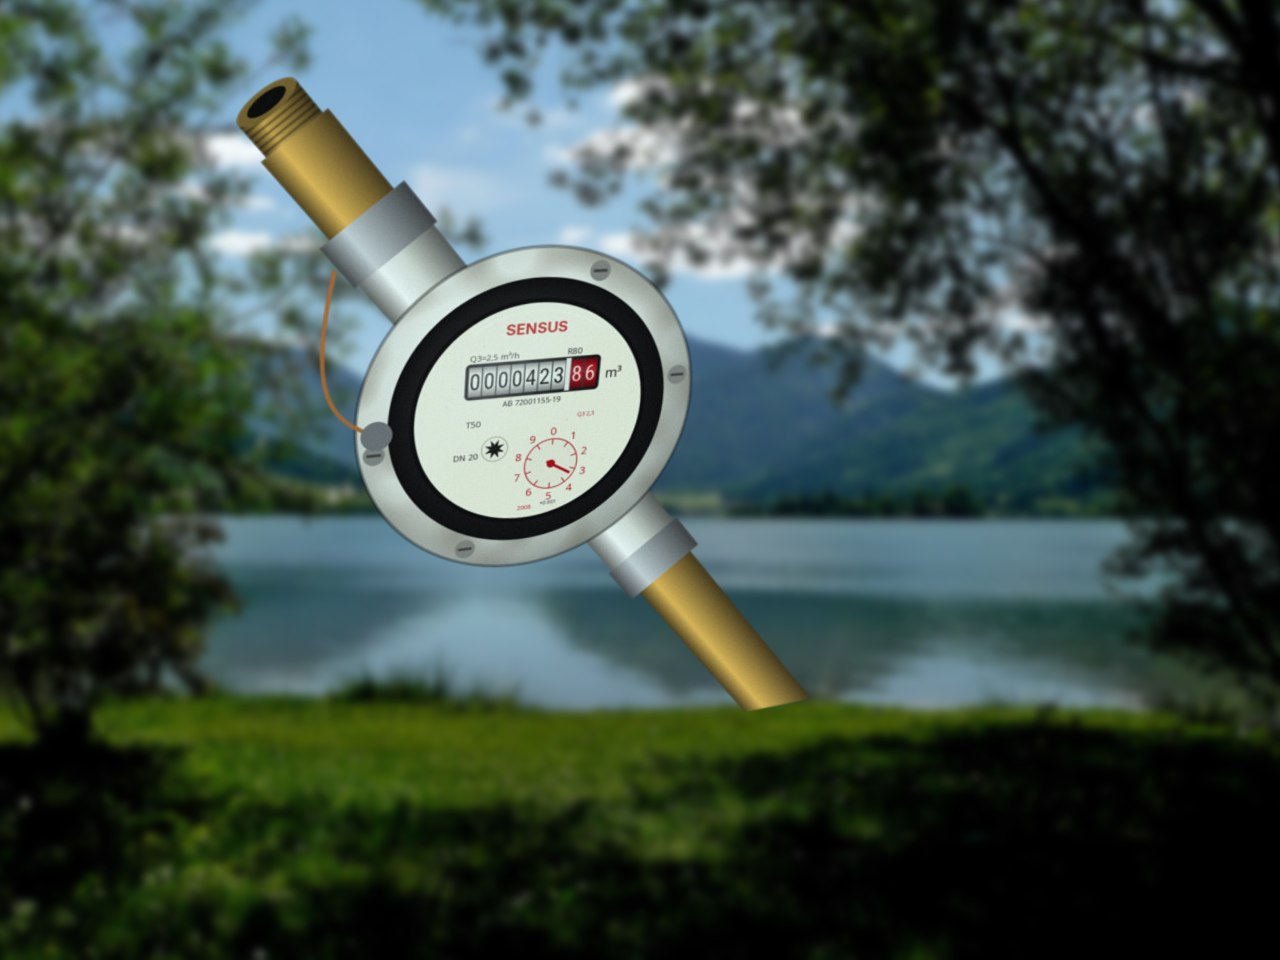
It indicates **423.863** m³
